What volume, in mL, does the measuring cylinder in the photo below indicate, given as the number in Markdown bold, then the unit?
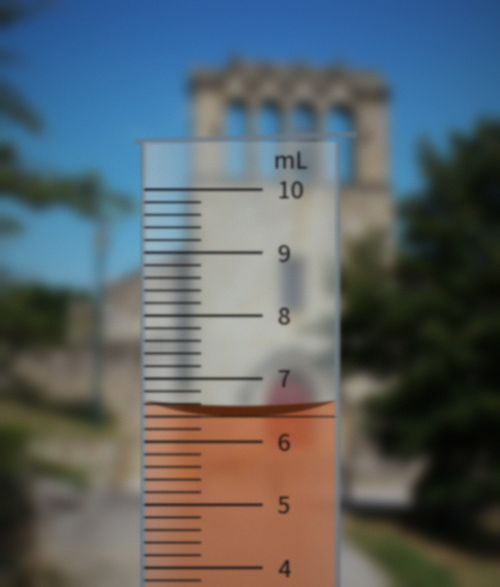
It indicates **6.4** mL
